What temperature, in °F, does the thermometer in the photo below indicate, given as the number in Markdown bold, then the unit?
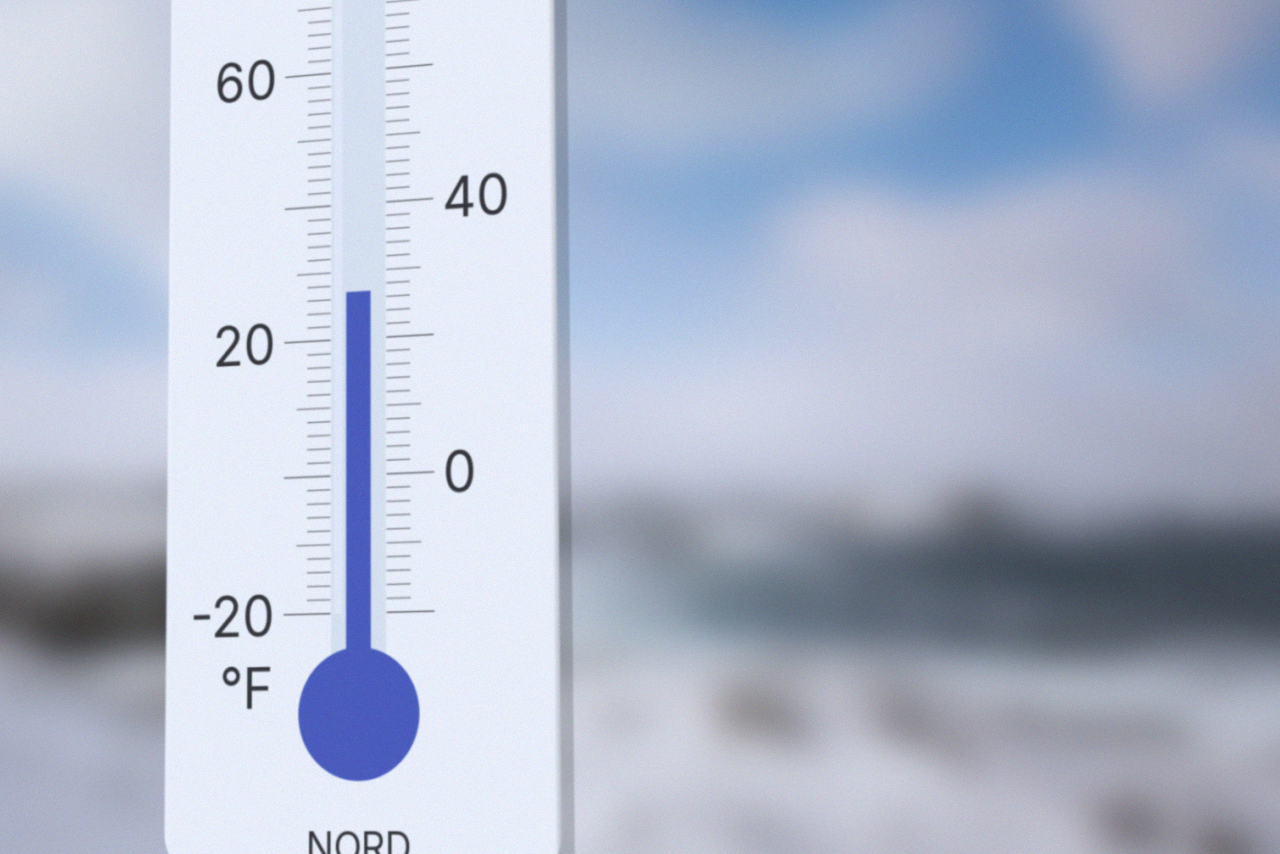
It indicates **27** °F
